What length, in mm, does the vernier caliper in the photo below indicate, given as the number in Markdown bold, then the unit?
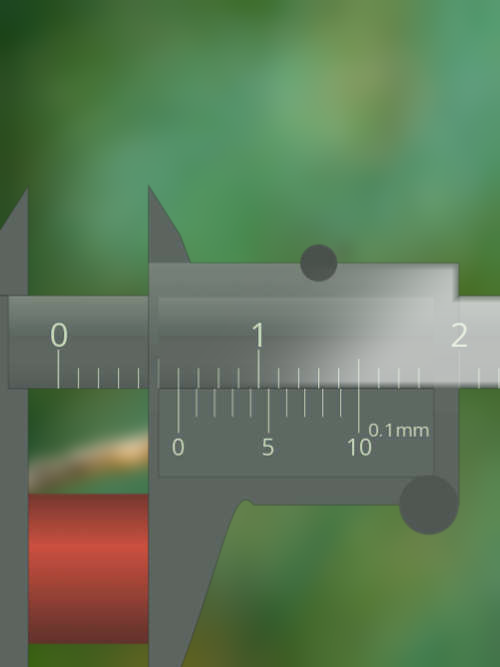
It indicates **6.0** mm
